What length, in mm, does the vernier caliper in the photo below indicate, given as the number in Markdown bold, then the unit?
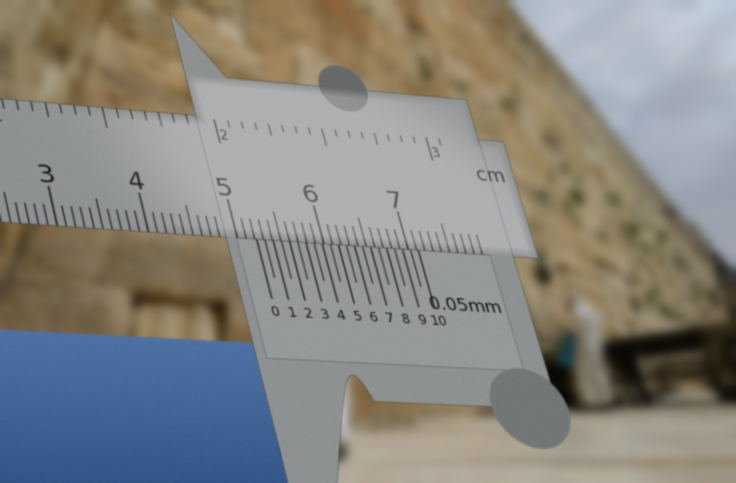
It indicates **52.2** mm
